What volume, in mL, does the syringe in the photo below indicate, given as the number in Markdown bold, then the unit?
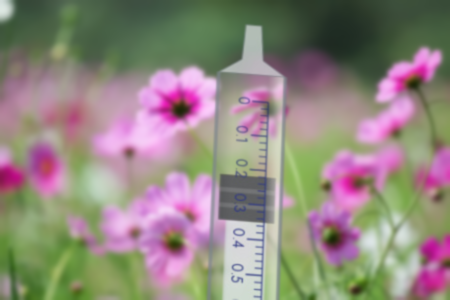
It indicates **0.22** mL
